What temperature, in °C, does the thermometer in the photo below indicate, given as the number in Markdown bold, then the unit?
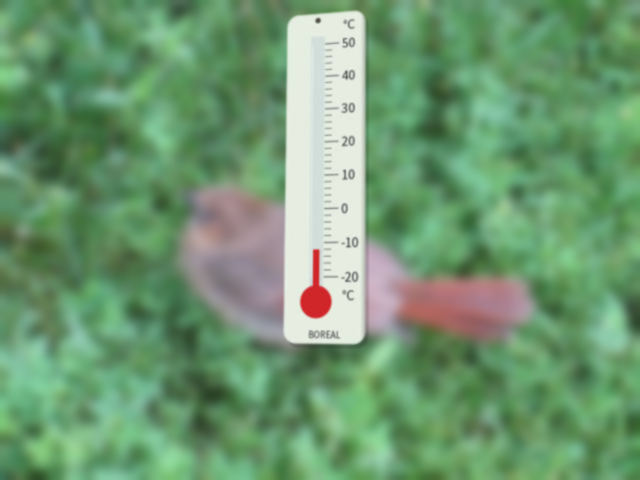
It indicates **-12** °C
